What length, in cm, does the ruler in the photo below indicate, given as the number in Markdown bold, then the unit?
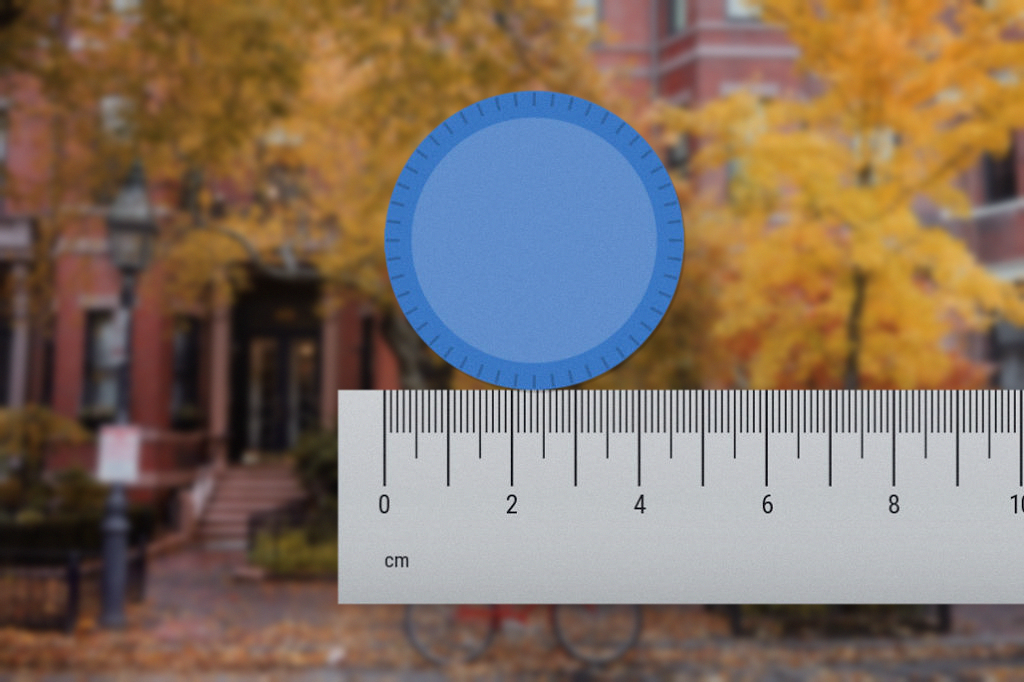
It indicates **4.7** cm
